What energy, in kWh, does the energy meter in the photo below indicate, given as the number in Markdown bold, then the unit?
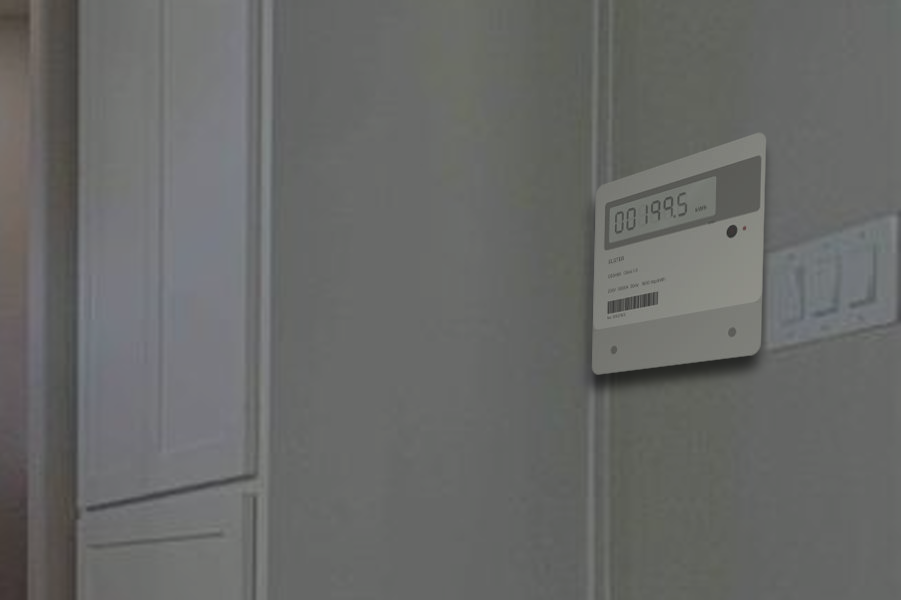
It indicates **199.5** kWh
